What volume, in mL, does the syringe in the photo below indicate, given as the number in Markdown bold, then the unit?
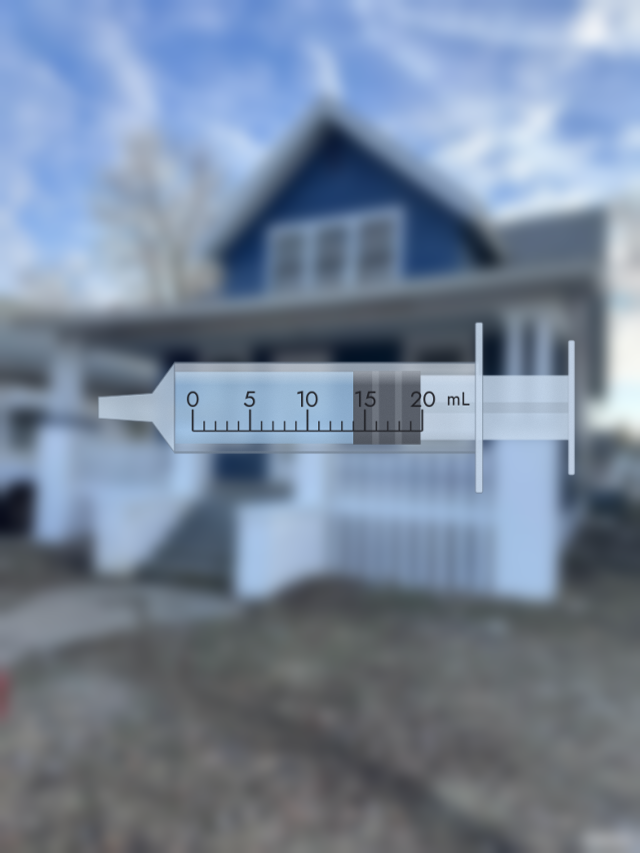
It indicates **14** mL
